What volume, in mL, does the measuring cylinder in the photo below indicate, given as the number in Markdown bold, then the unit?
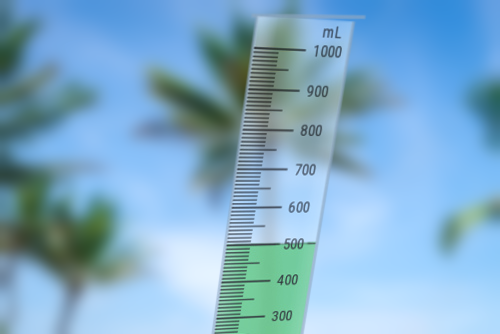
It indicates **500** mL
